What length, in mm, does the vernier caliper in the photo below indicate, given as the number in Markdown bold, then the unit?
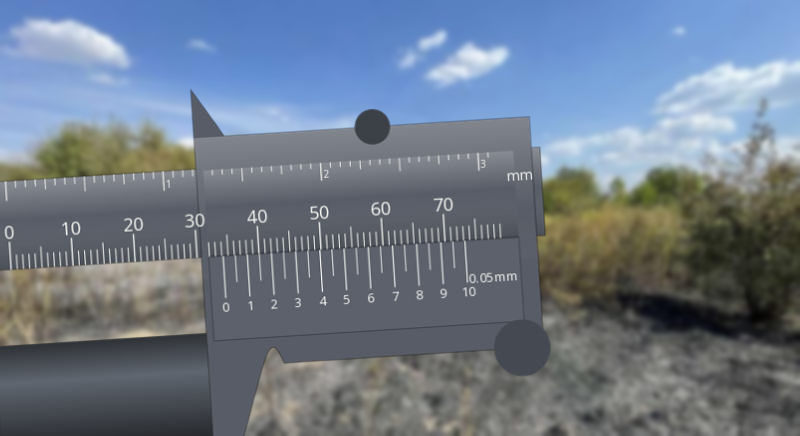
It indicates **34.2** mm
